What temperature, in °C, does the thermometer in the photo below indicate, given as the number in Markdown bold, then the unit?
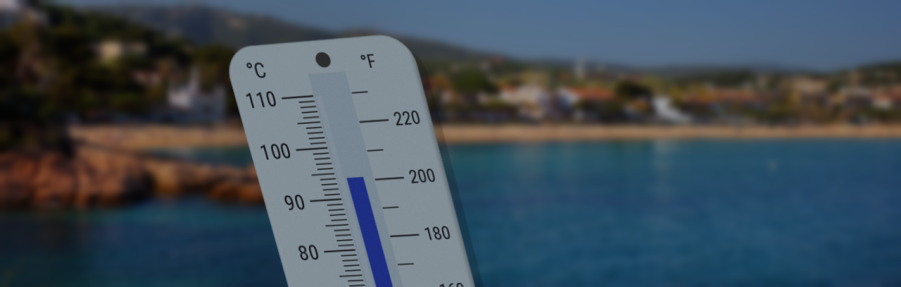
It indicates **94** °C
